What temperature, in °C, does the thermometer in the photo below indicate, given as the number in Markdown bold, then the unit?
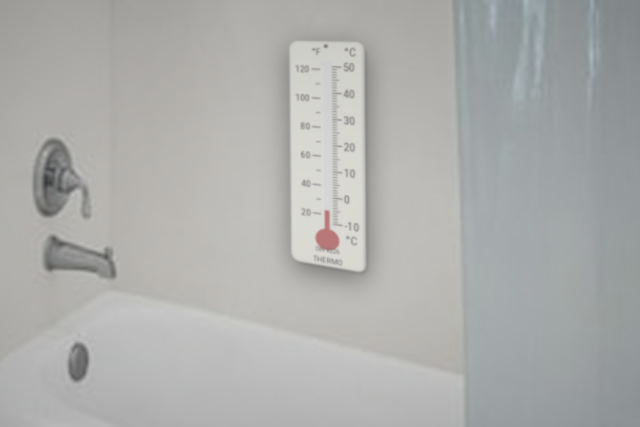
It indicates **-5** °C
